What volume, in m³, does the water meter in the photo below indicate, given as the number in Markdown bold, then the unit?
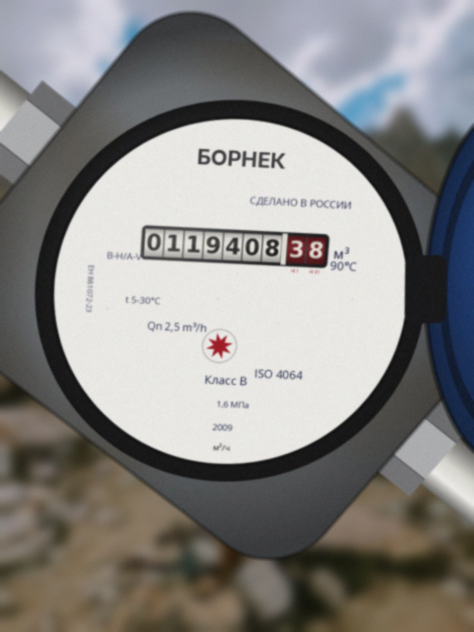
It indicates **119408.38** m³
